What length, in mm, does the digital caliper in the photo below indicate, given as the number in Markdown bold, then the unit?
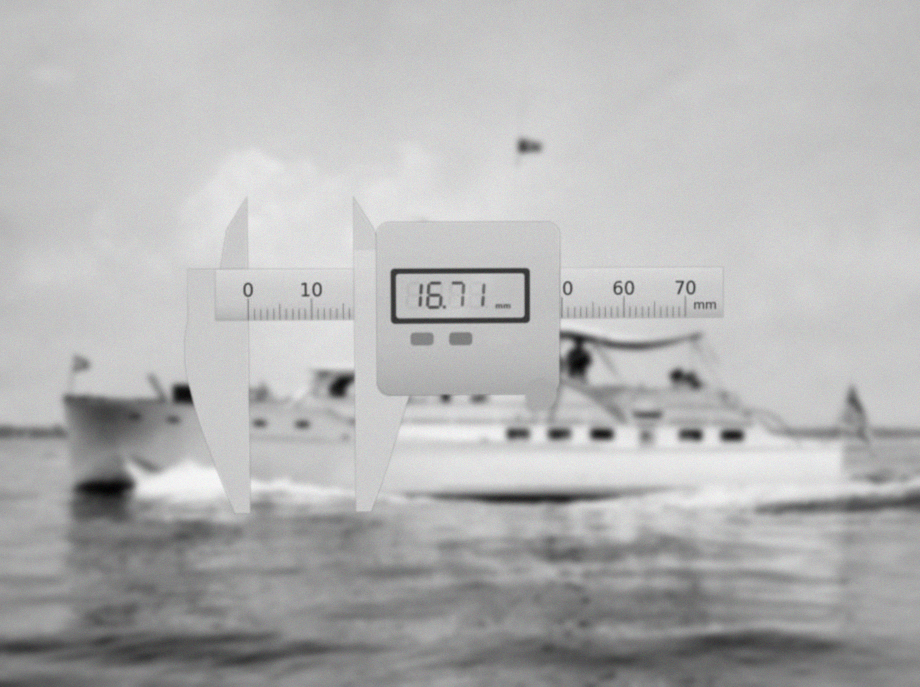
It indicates **16.71** mm
